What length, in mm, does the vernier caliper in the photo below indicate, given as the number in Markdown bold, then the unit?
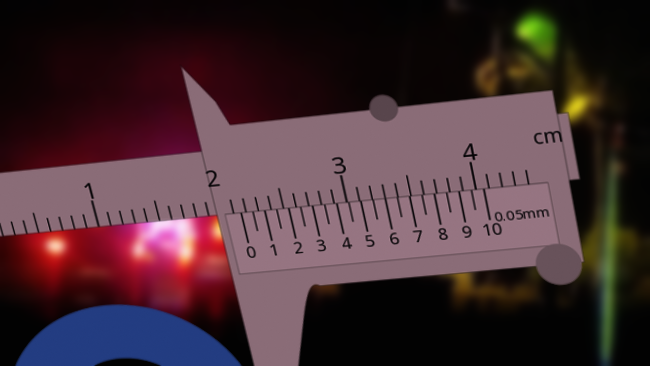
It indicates **21.6** mm
